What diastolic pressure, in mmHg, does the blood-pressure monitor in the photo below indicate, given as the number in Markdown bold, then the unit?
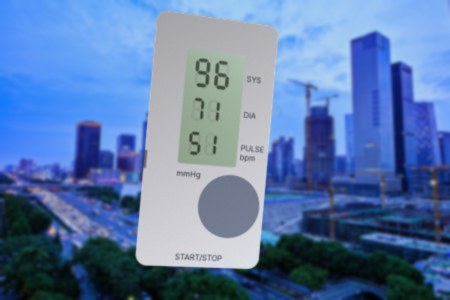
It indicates **71** mmHg
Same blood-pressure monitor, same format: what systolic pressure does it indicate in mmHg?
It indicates **96** mmHg
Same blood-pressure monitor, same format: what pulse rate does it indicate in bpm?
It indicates **51** bpm
